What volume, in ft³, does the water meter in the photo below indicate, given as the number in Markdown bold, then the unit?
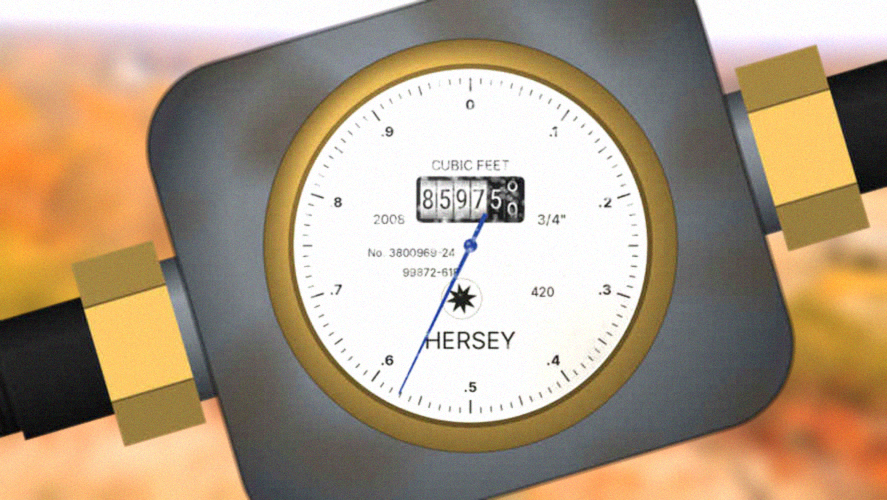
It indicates **859758.57** ft³
